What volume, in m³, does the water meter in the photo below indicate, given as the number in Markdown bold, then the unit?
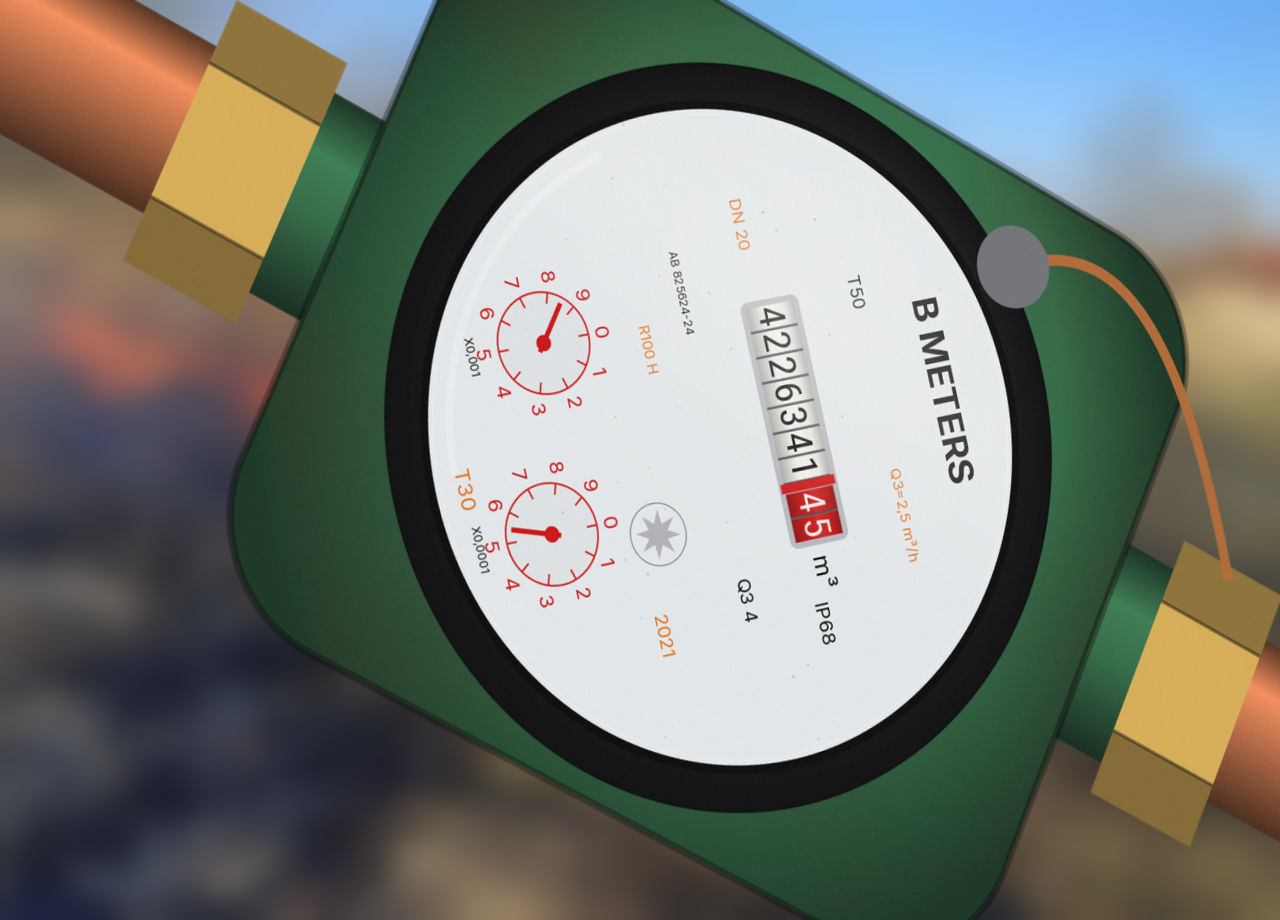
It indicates **4226341.4585** m³
